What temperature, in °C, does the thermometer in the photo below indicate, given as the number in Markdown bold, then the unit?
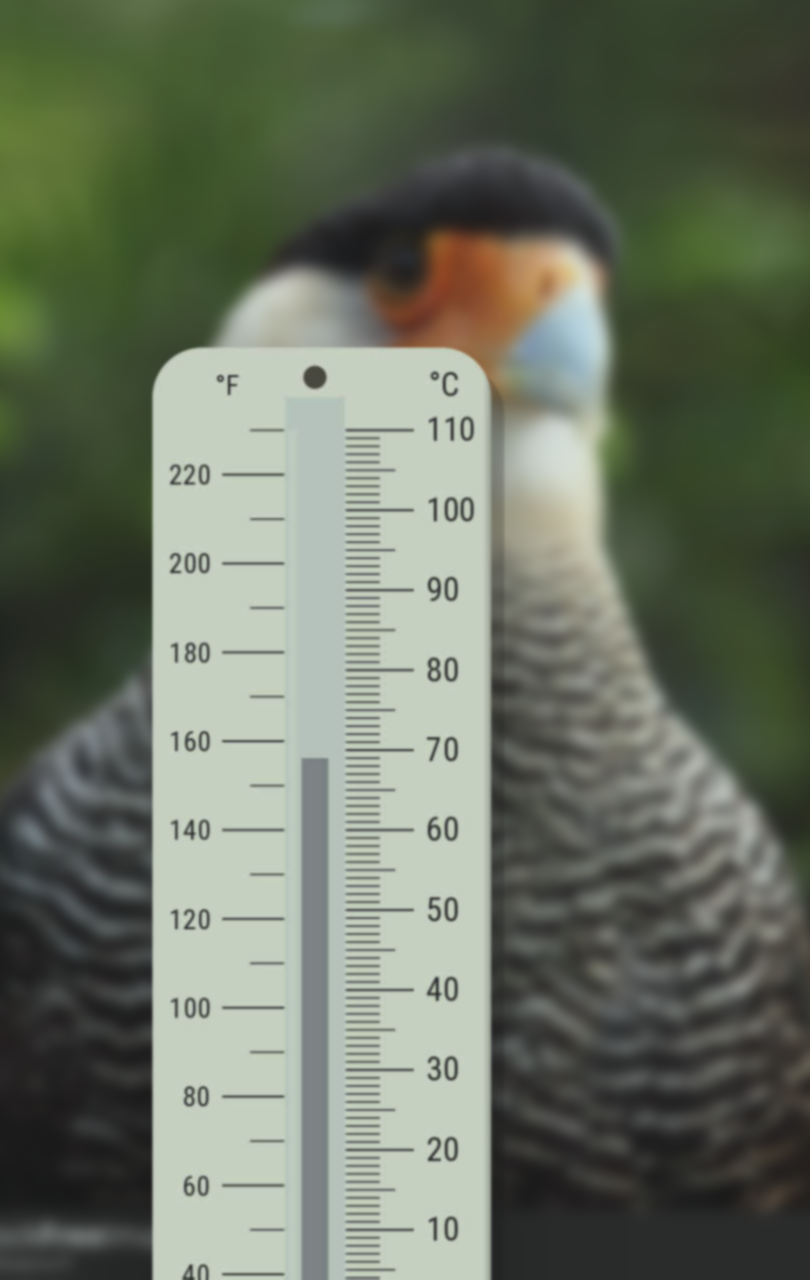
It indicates **69** °C
